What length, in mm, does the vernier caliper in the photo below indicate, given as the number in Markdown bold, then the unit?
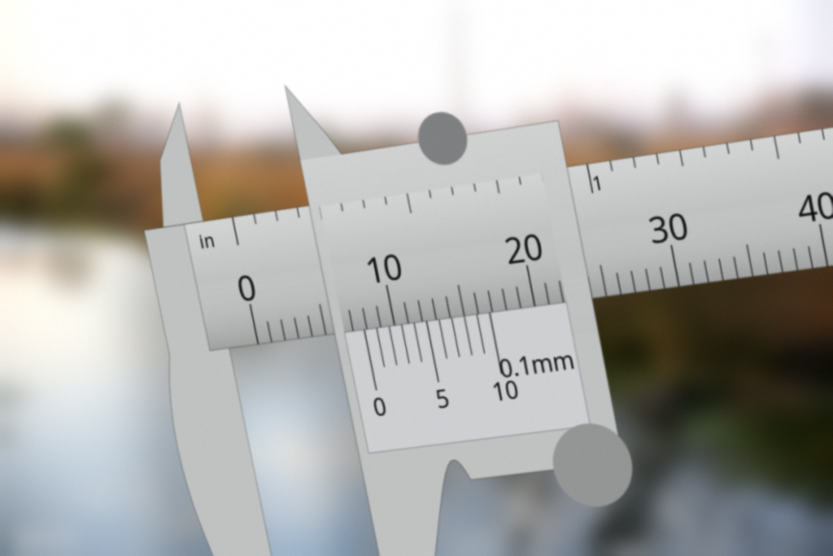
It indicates **7.8** mm
